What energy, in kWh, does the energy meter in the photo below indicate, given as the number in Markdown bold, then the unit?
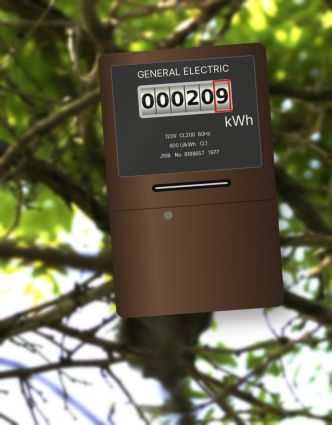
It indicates **20.9** kWh
